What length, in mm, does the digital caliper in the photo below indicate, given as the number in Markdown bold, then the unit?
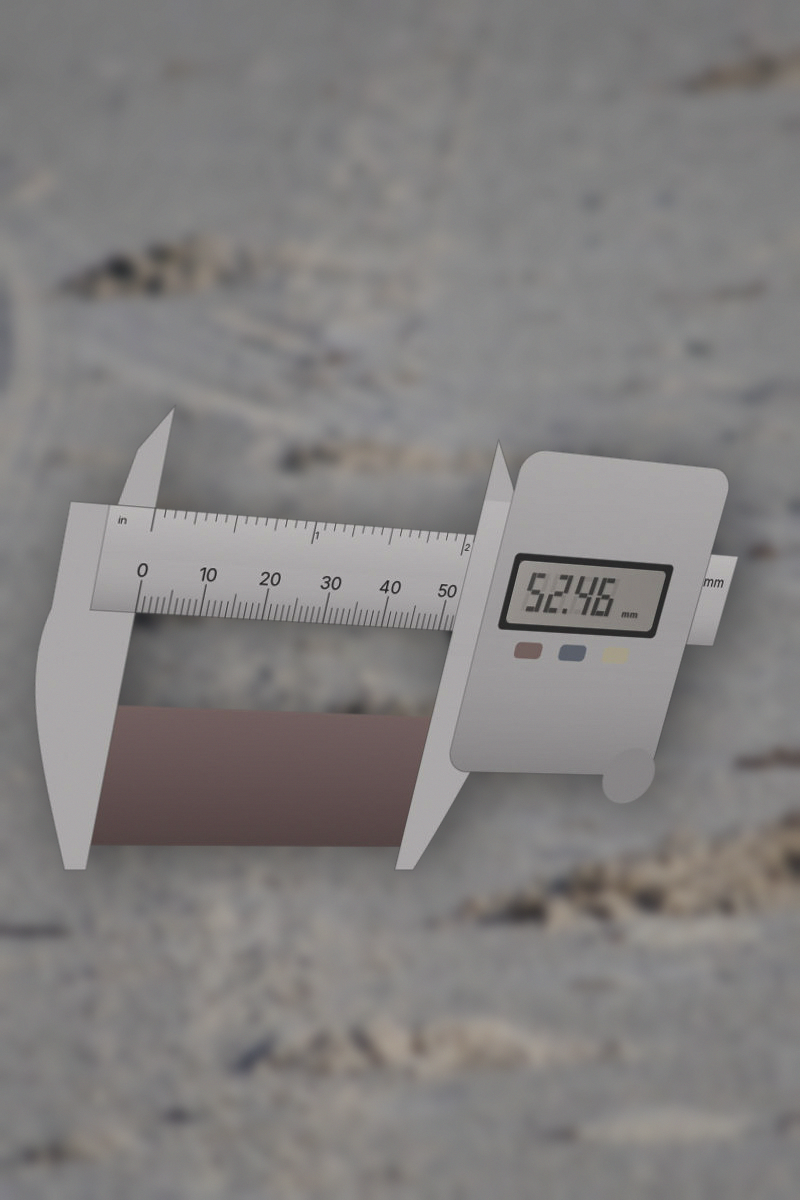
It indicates **52.46** mm
